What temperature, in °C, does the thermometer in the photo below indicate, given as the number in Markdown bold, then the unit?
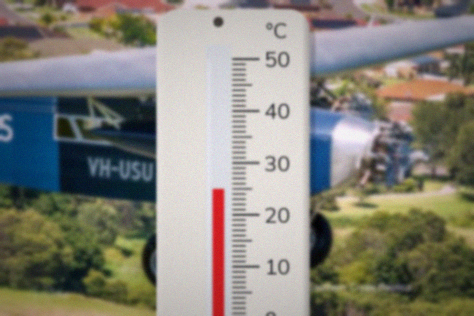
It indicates **25** °C
